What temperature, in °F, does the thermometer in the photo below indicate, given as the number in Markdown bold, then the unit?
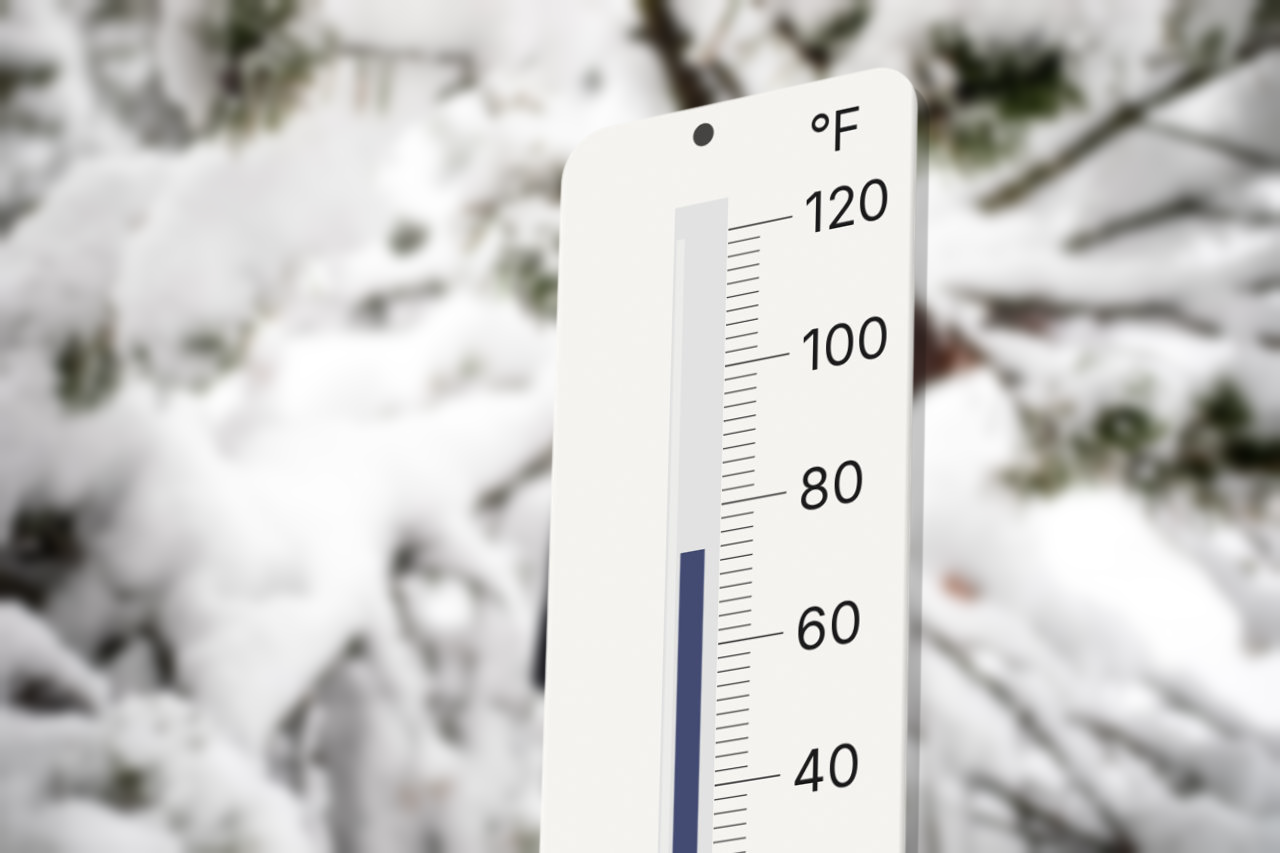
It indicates **74** °F
